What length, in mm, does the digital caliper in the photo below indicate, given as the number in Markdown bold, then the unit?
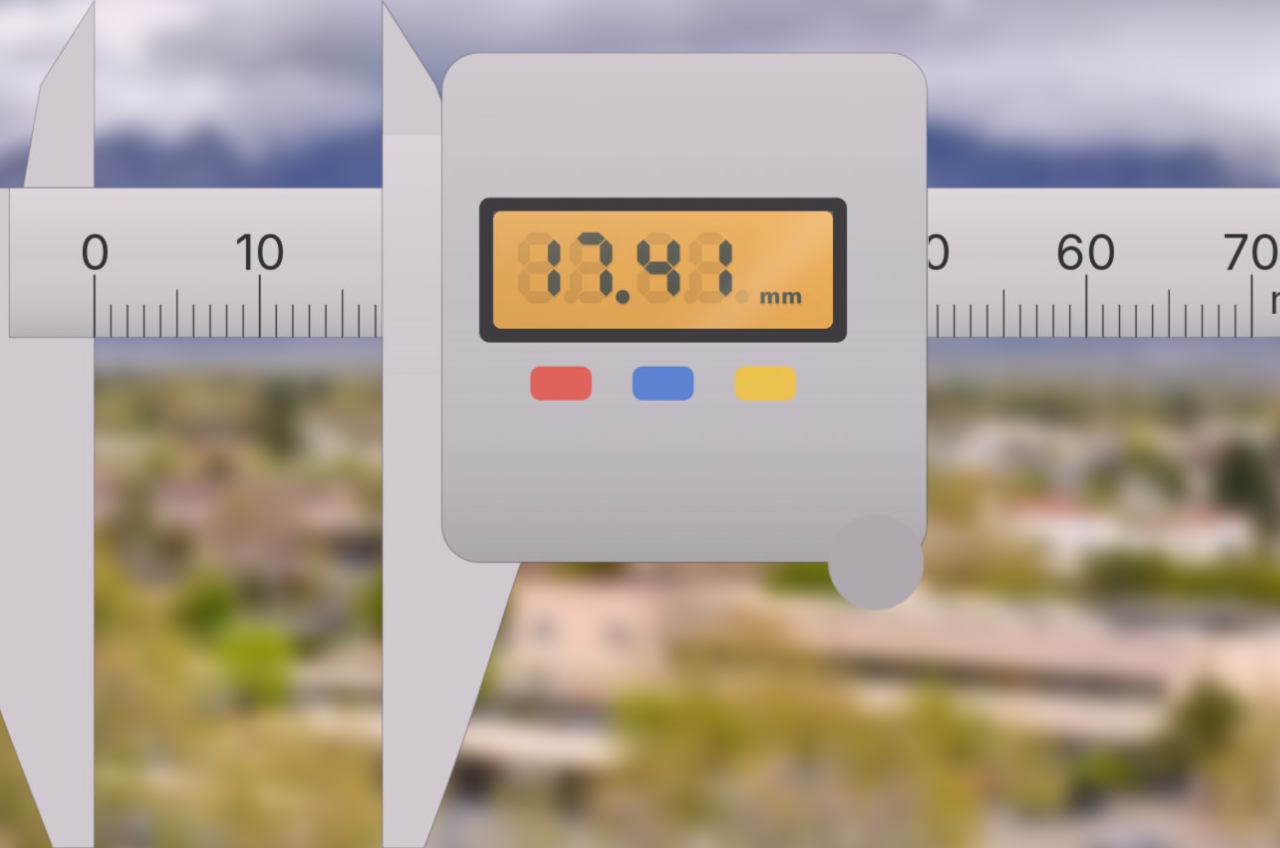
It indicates **17.41** mm
